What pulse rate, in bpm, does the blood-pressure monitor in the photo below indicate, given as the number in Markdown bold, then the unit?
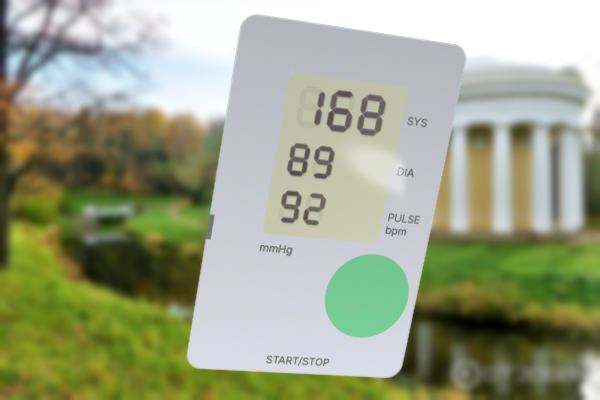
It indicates **92** bpm
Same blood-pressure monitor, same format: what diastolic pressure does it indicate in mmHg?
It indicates **89** mmHg
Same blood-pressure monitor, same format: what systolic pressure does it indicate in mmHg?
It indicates **168** mmHg
